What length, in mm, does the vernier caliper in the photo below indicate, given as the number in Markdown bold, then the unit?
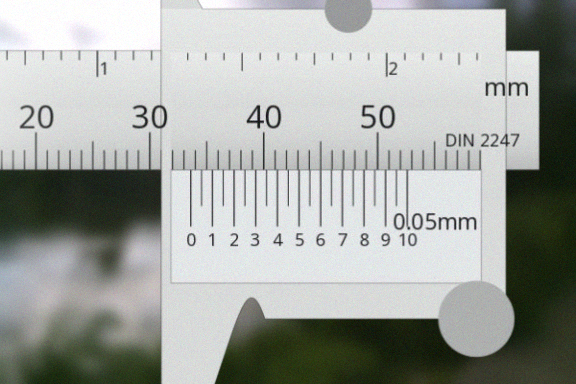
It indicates **33.6** mm
